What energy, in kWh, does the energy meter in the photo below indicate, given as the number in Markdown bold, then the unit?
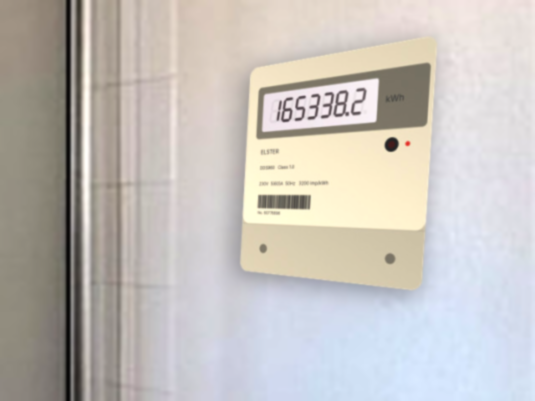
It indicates **165338.2** kWh
